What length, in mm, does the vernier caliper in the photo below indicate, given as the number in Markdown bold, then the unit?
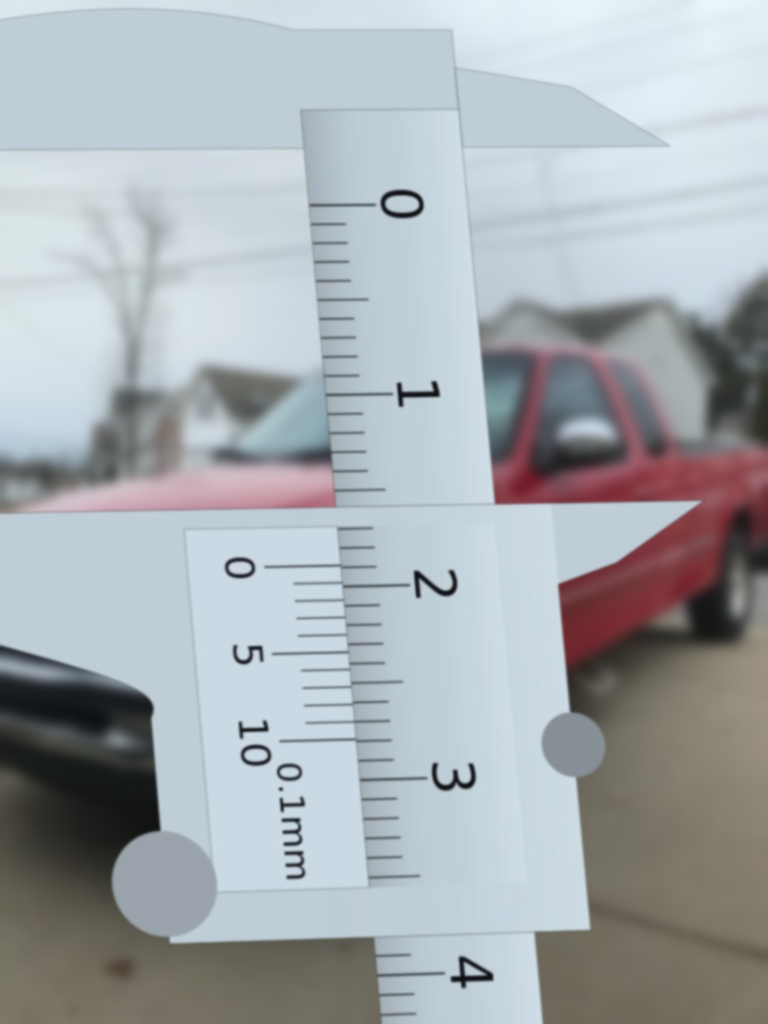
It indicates **18.9** mm
